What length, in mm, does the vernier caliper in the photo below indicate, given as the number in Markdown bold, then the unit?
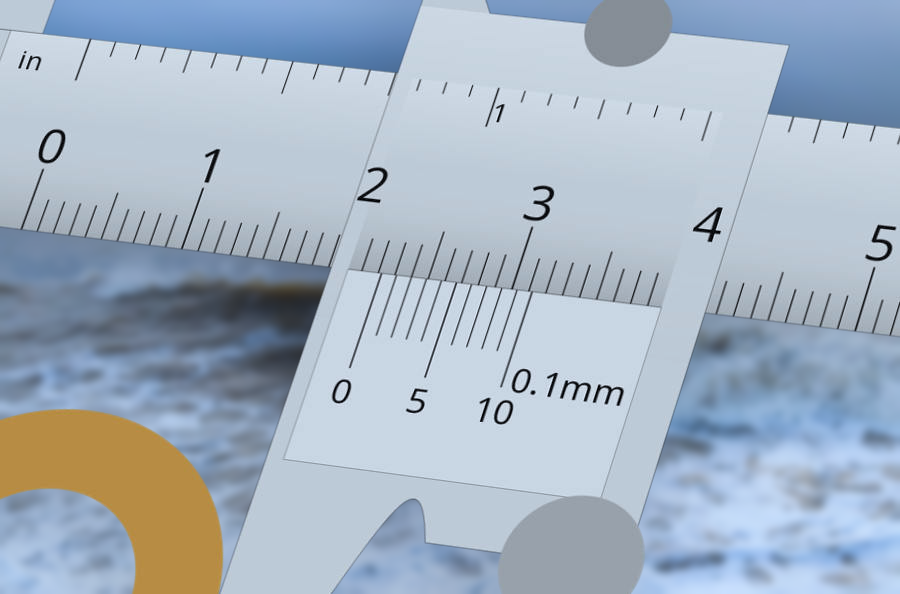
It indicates **22.2** mm
